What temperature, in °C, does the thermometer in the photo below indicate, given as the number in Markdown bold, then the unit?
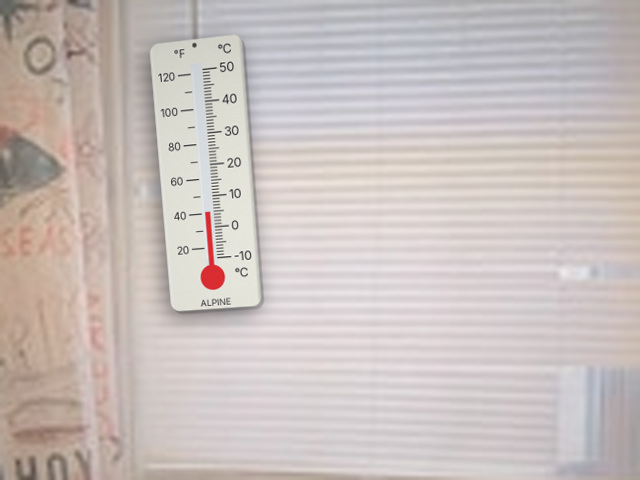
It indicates **5** °C
